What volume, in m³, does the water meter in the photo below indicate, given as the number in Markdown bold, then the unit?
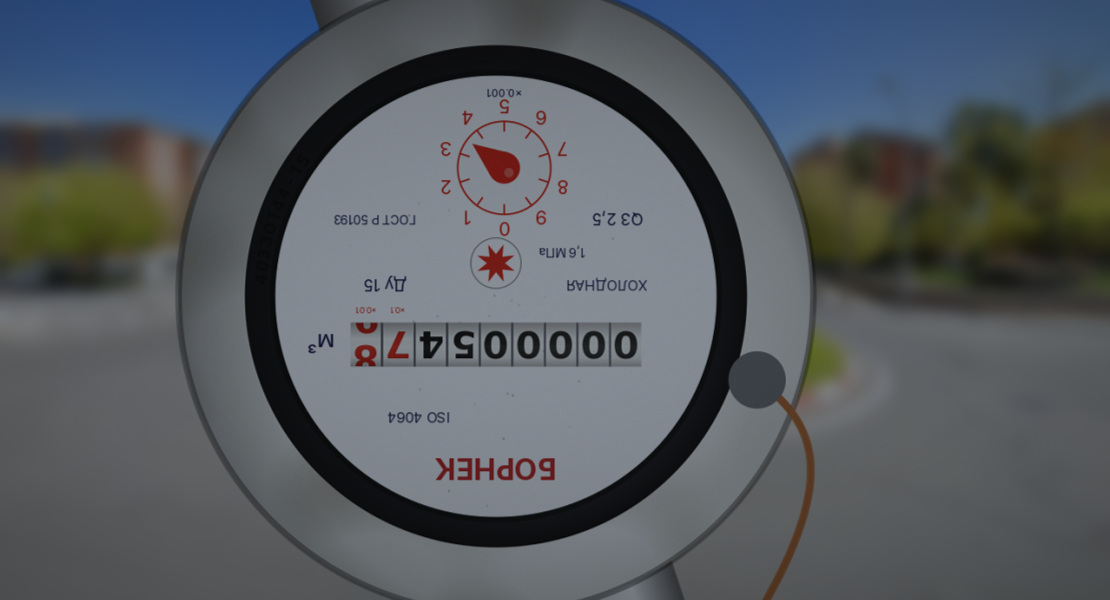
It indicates **54.783** m³
